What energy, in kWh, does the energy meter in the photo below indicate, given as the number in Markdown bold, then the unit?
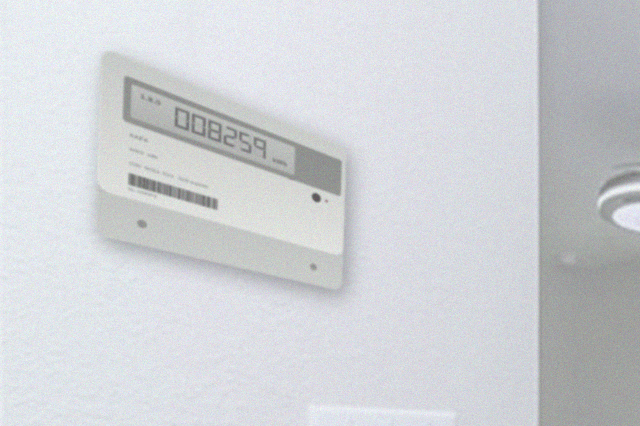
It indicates **8259** kWh
